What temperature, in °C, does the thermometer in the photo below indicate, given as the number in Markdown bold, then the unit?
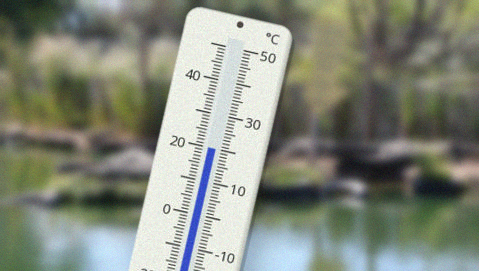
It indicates **20** °C
